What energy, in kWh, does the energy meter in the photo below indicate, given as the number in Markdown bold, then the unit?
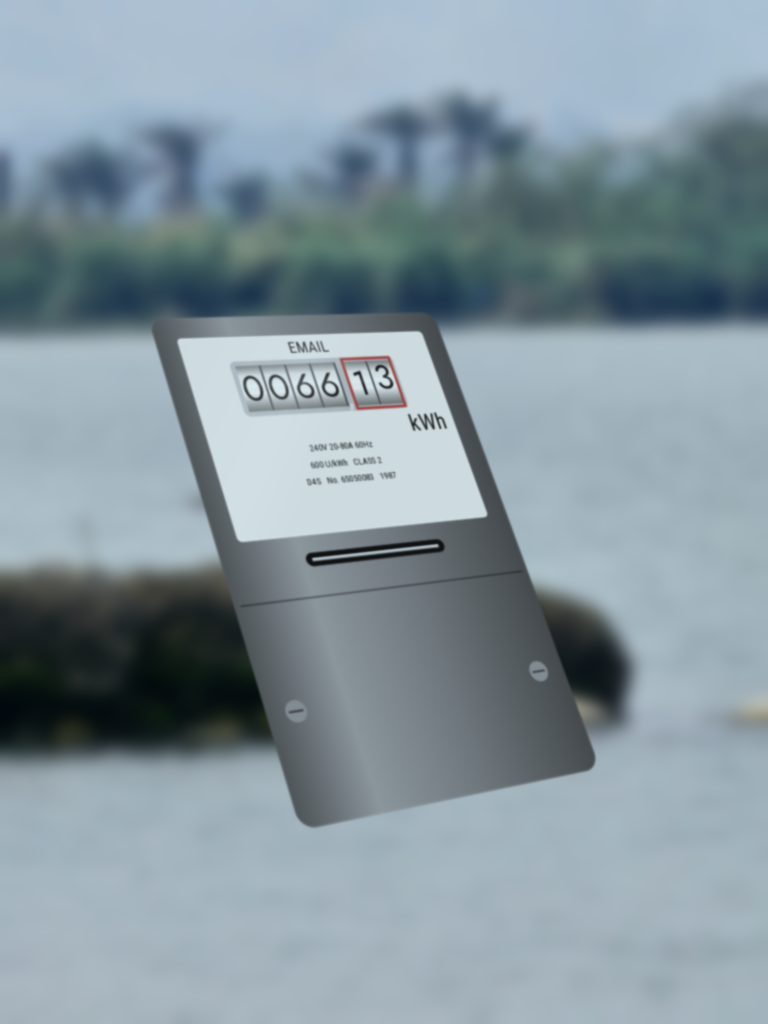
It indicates **66.13** kWh
